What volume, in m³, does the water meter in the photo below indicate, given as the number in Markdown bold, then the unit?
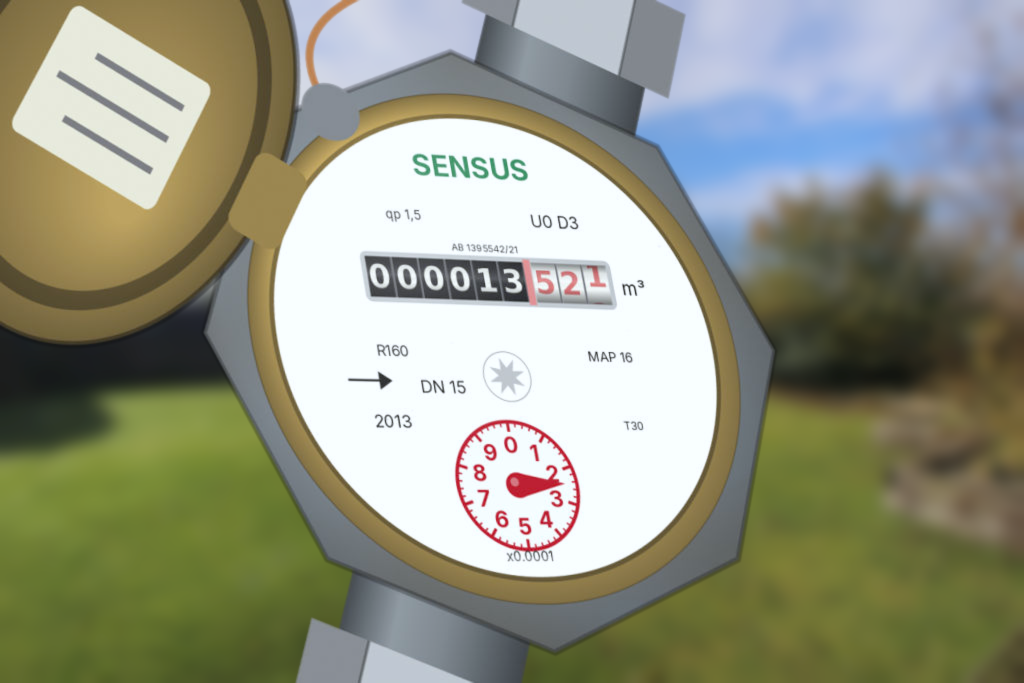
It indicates **13.5212** m³
